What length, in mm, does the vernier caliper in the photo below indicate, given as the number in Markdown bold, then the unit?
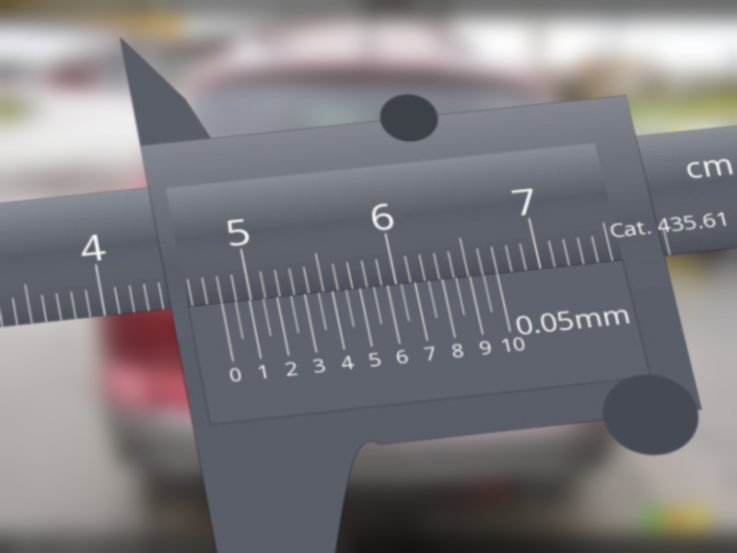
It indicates **48.0** mm
